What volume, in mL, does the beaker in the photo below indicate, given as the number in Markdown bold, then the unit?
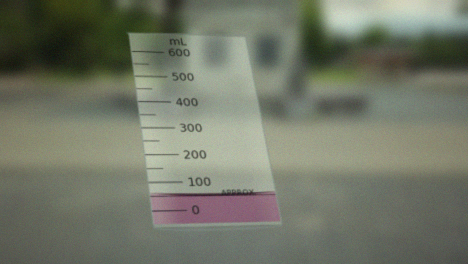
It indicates **50** mL
